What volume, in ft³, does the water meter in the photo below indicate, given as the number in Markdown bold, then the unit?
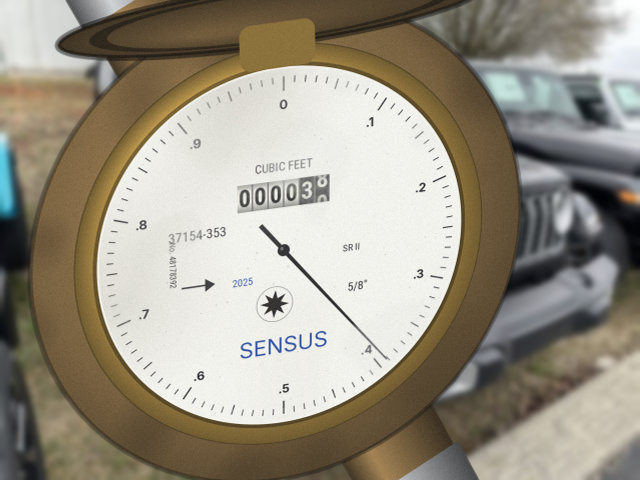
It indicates **38.39** ft³
